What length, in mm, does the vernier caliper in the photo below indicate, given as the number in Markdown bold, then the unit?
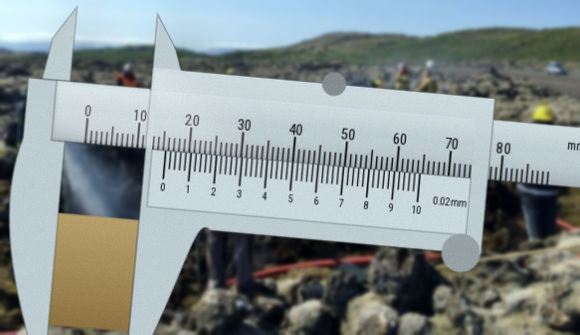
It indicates **15.5** mm
